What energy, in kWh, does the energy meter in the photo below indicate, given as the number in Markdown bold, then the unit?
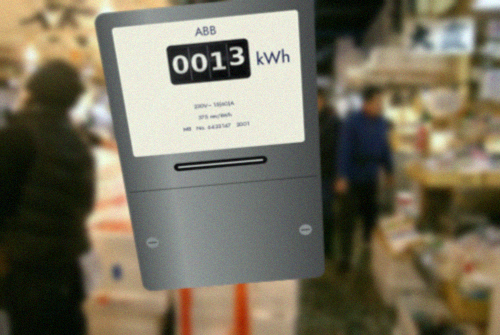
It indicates **13** kWh
